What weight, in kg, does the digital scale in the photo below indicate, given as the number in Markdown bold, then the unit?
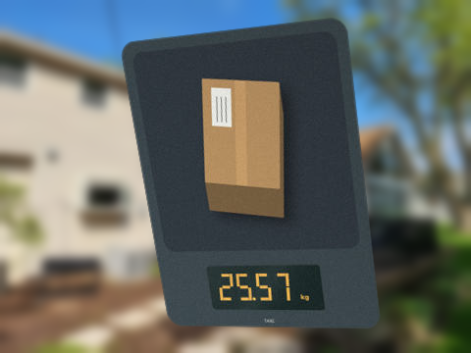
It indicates **25.57** kg
